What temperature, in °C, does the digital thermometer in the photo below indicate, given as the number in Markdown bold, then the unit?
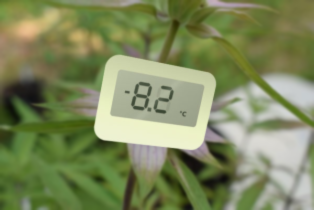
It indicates **-8.2** °C
